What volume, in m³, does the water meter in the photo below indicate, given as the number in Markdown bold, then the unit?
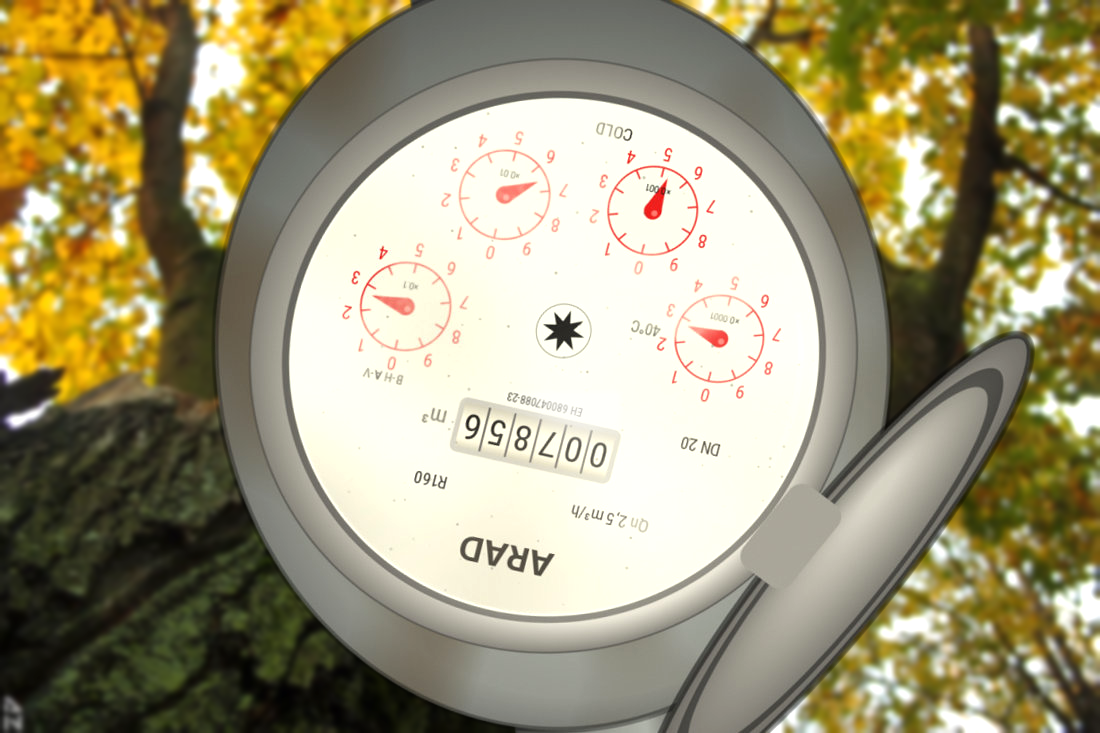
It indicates **7856.2652** m³
